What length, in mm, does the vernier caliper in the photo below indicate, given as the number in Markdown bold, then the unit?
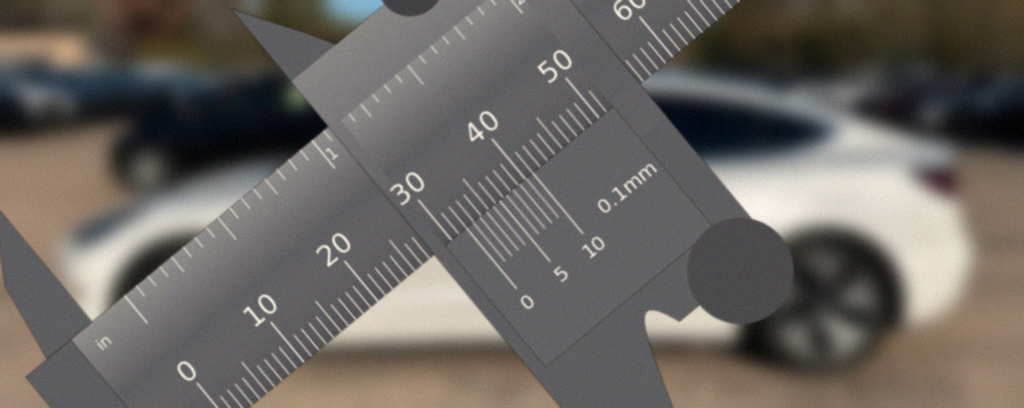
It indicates **32.0** mm
